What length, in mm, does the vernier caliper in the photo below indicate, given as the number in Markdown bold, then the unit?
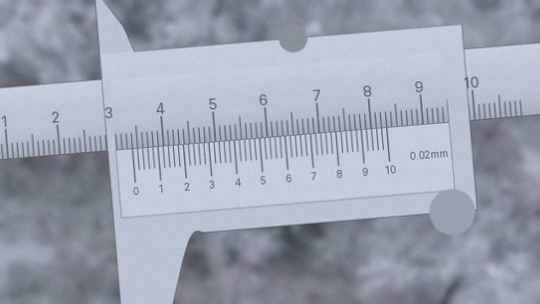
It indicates **34.0** mm
